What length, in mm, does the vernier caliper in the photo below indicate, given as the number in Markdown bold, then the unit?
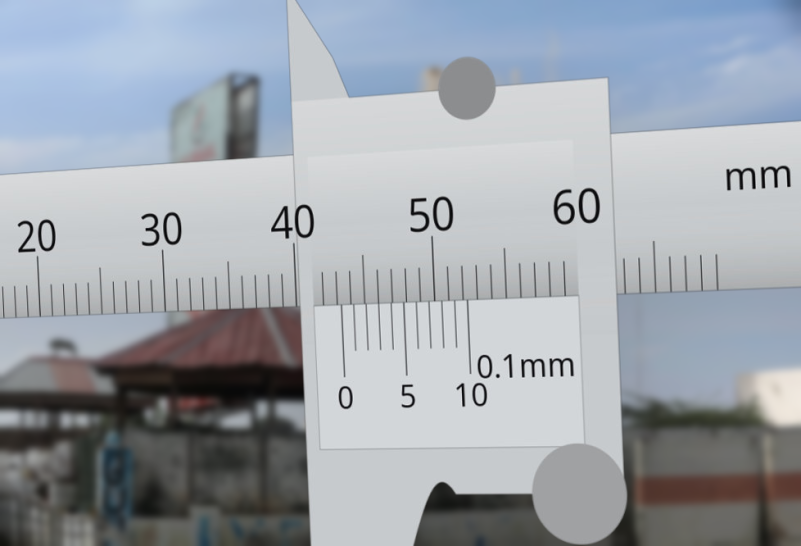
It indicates **43.3** mm
